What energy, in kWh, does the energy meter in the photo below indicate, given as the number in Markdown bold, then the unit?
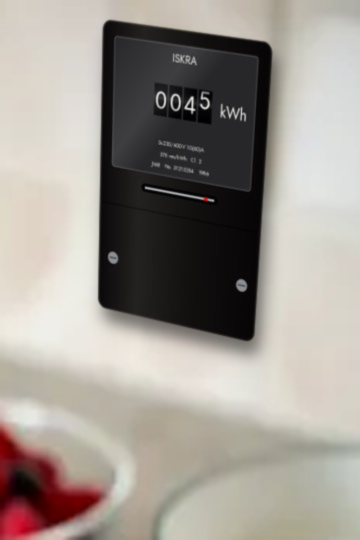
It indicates **45** kWh
